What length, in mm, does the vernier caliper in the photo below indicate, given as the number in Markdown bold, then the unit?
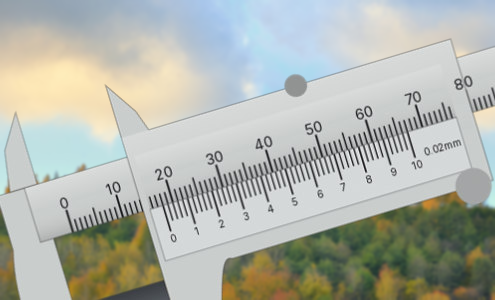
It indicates **18.0** mm
